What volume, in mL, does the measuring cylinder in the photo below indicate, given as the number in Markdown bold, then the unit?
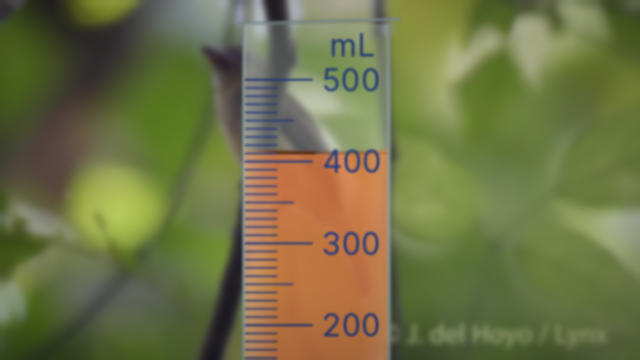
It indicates **410** mL
